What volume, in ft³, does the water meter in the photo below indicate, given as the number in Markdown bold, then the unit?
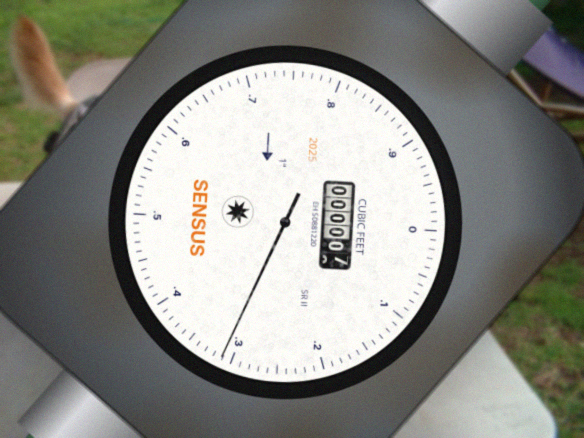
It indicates **7.31** ft³
